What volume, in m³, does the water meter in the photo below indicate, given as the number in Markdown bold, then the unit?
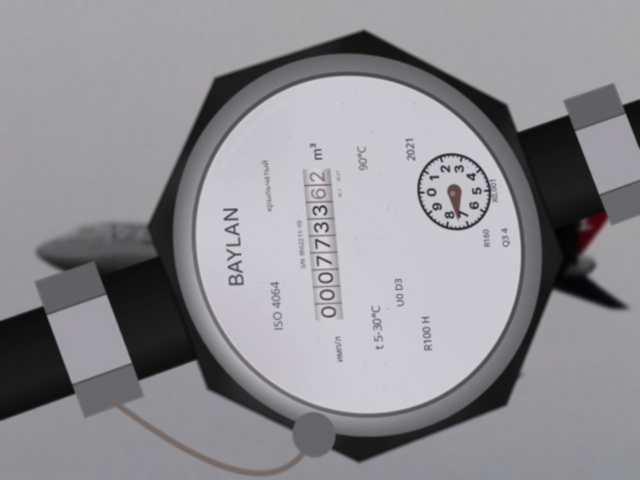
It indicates **7733.627** m³
